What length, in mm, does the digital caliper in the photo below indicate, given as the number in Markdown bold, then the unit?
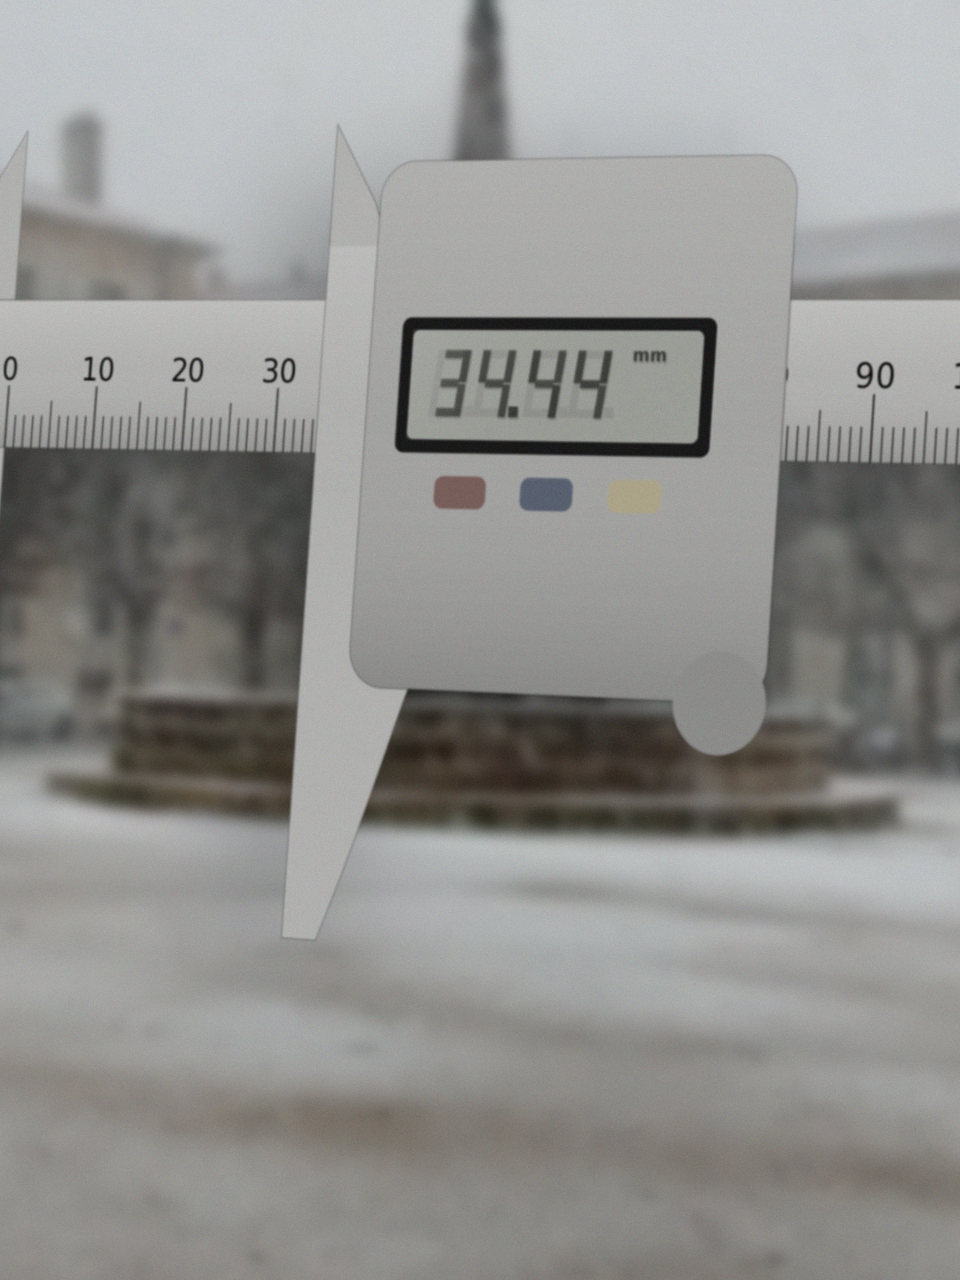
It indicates **34.44** mm
